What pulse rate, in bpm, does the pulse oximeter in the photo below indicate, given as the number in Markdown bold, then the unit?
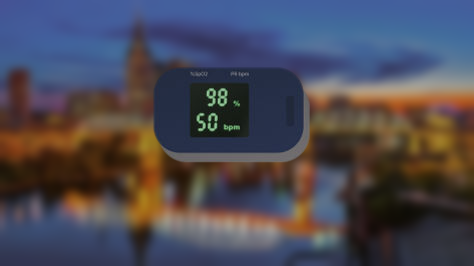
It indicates **50** bpm
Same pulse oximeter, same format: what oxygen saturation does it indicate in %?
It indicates **98** %
